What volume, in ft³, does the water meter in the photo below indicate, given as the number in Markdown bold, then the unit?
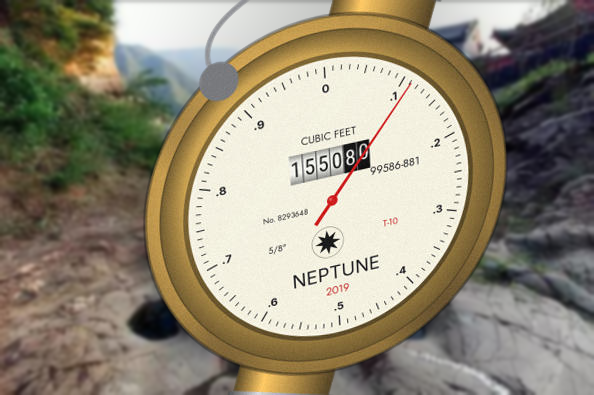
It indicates **155080.11** ft³
